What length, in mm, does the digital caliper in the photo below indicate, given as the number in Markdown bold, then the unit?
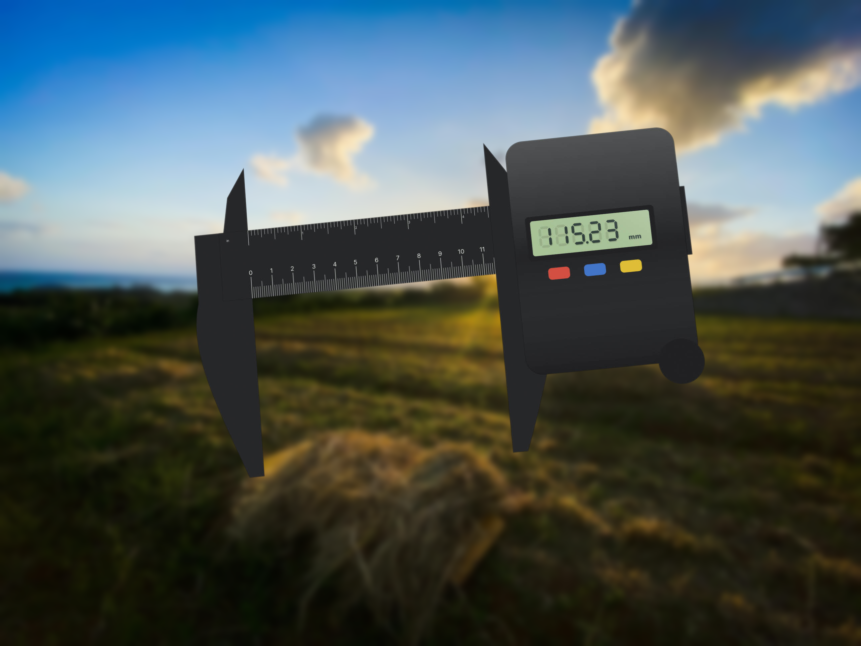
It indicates **115.23** mm
